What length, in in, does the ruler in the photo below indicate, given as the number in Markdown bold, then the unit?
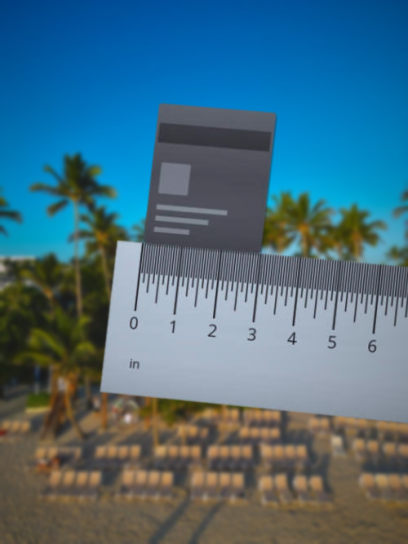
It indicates **3** in
